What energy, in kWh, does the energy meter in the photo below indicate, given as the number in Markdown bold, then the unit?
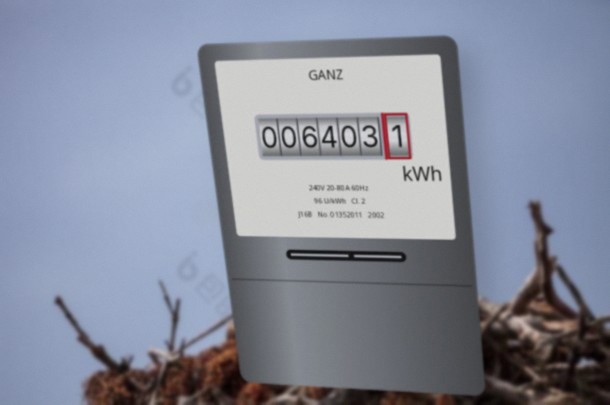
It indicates **6403.1** kWh
